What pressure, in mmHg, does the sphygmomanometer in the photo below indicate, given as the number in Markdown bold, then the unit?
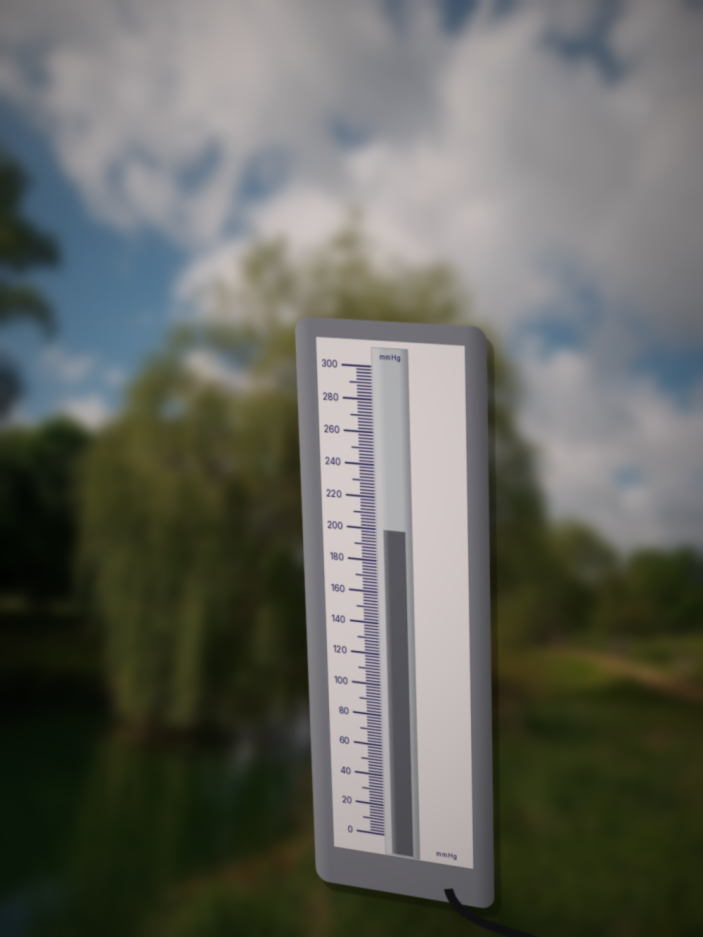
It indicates **200** mmHg
